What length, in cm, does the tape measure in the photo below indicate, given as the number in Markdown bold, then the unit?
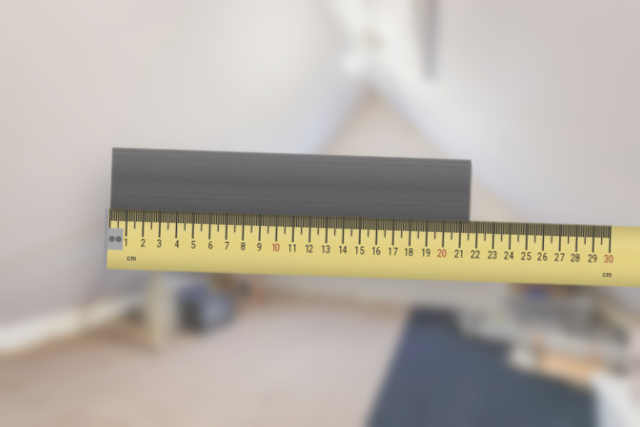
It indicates **21.5** cm
